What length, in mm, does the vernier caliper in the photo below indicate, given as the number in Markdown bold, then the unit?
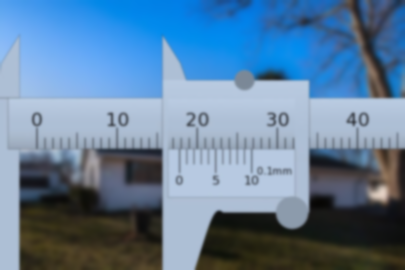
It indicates **17.8** mm
